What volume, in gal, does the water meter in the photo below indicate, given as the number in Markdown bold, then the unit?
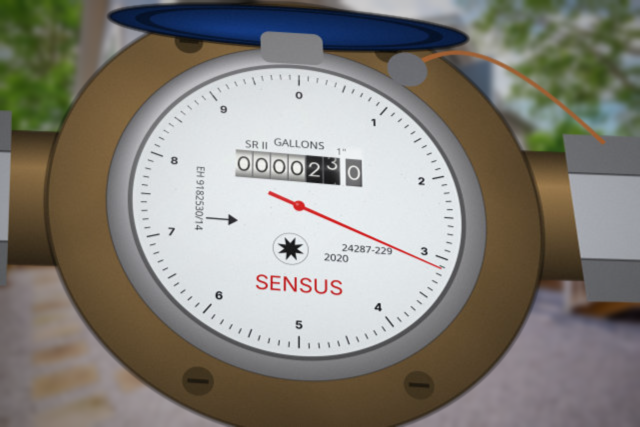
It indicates **233.1** gal
